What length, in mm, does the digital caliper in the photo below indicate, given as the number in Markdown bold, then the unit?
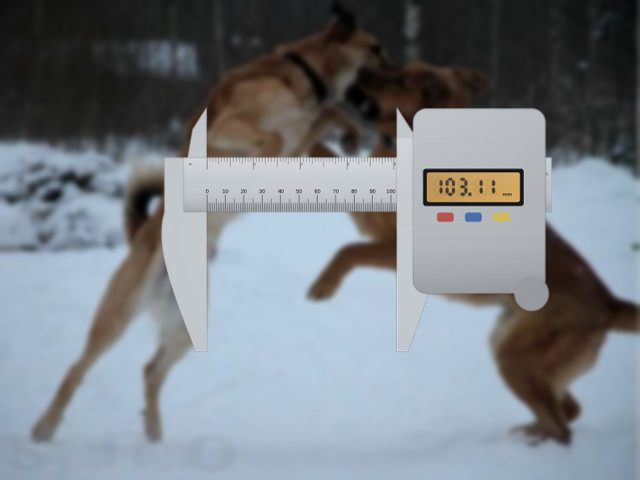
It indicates **103.11** mm
